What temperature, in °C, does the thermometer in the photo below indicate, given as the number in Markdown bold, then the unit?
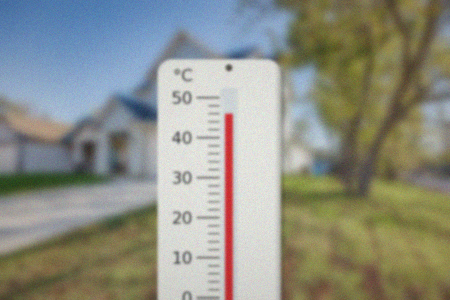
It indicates **46** °C
